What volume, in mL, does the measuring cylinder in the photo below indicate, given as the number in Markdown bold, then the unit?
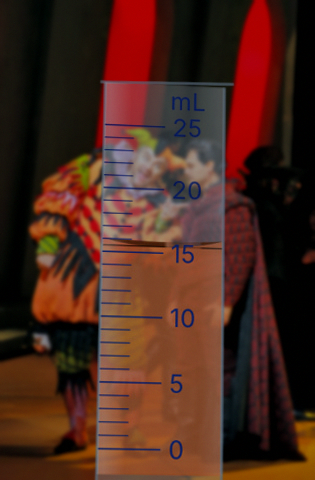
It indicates **15.5** mL
